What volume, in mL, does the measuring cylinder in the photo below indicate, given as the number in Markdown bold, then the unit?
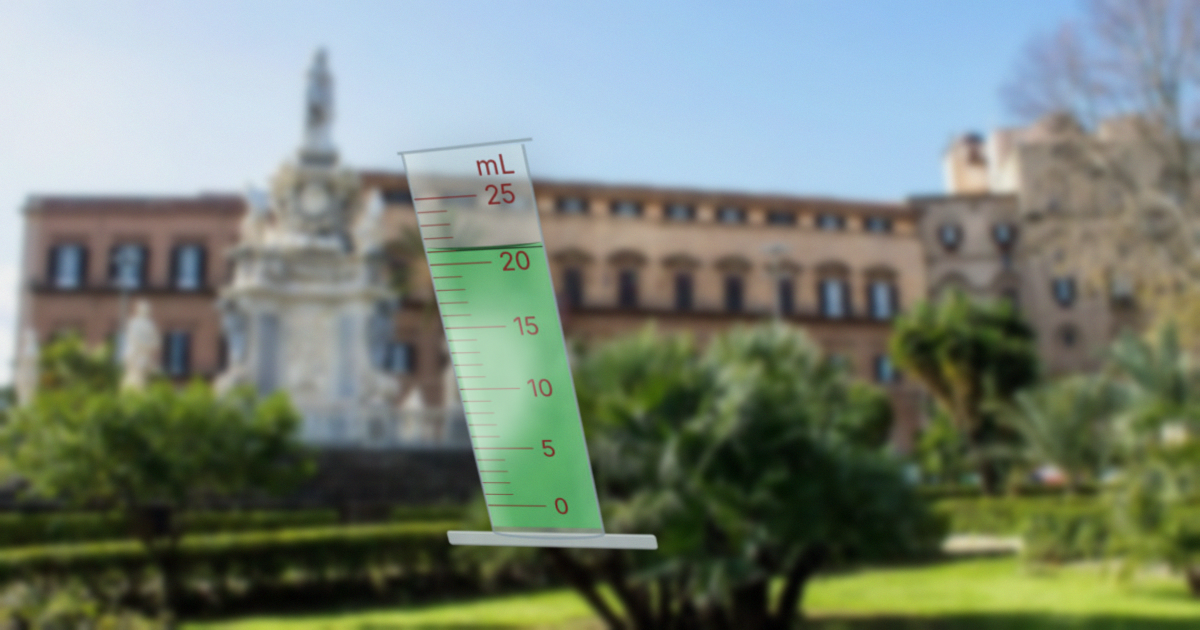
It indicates **21** mL
